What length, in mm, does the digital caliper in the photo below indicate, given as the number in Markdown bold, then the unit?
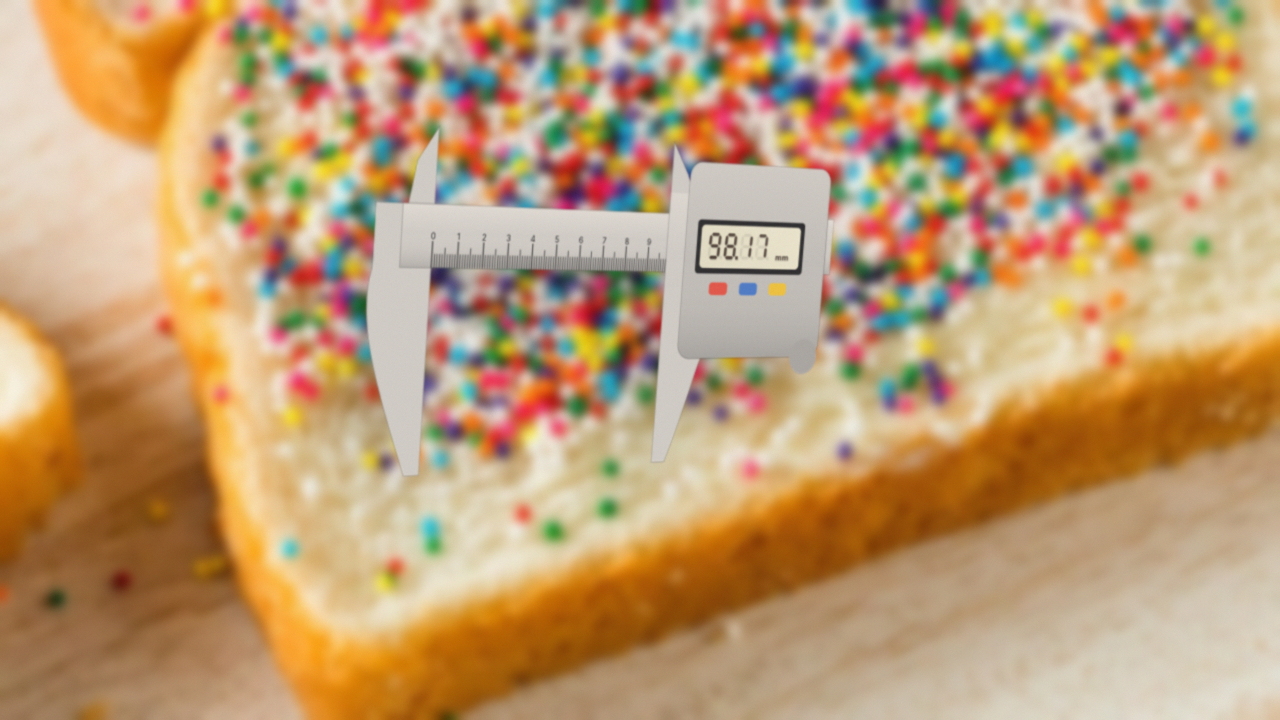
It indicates **98.17** mm
